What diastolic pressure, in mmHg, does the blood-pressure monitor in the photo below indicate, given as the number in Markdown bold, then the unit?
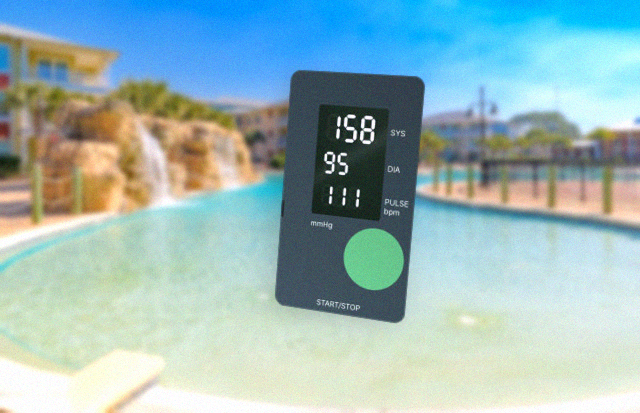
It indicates **95** mmHg
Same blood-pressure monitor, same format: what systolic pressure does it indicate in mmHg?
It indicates **158** mmHg
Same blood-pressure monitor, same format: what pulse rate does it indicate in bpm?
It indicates **111** bpm
